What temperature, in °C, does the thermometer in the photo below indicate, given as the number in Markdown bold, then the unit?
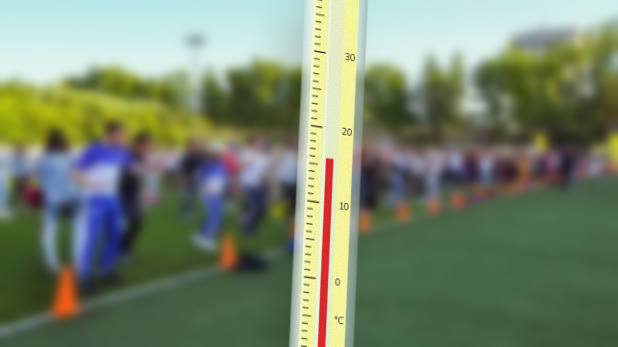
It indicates **16** °C
